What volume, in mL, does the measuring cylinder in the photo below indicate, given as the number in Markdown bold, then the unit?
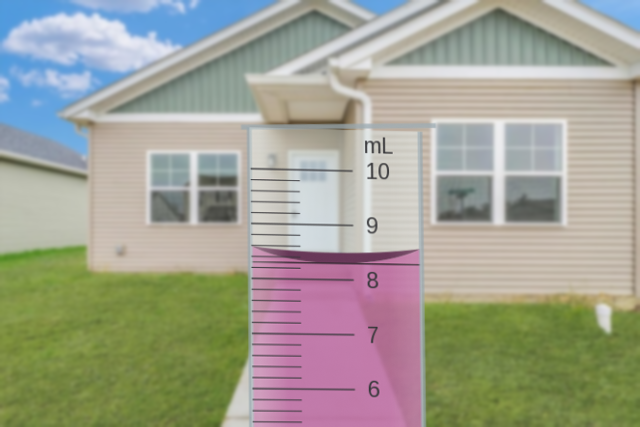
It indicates **8.3** mL
